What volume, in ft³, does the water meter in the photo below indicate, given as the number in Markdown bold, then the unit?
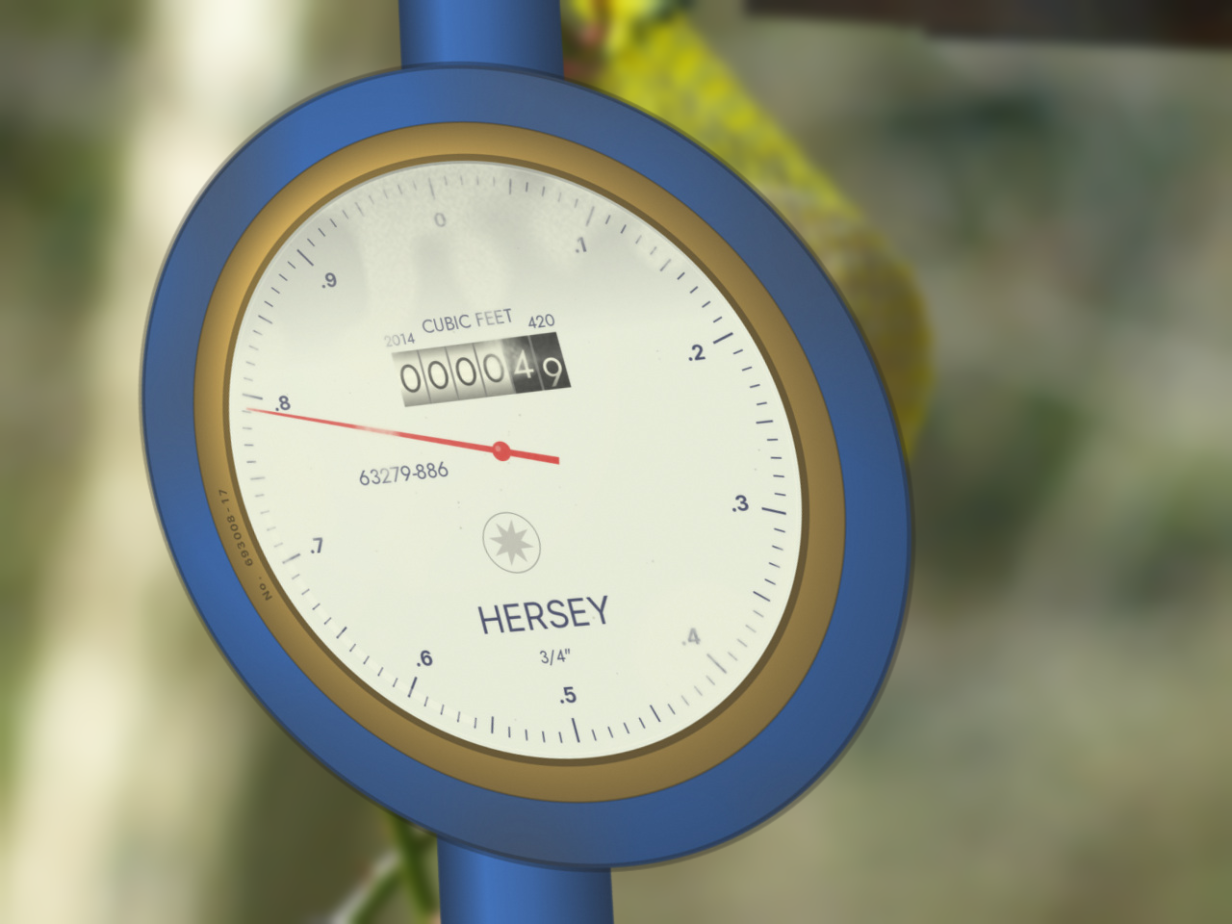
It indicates **48.79** ft³
